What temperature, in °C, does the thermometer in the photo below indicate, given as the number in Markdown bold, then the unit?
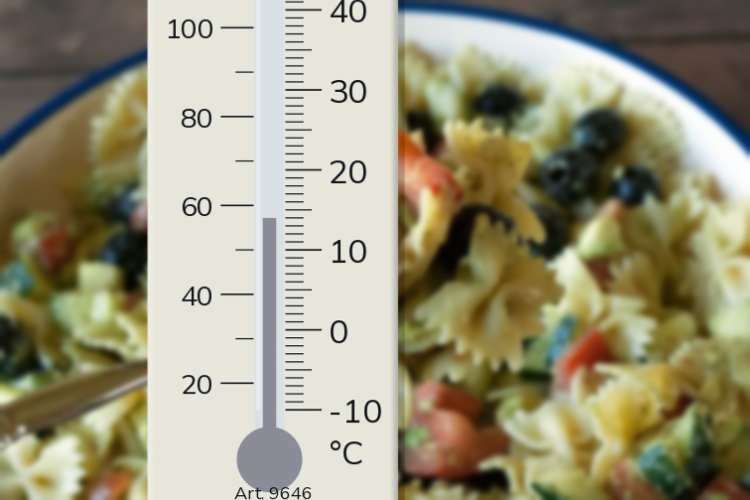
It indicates **14** °C
